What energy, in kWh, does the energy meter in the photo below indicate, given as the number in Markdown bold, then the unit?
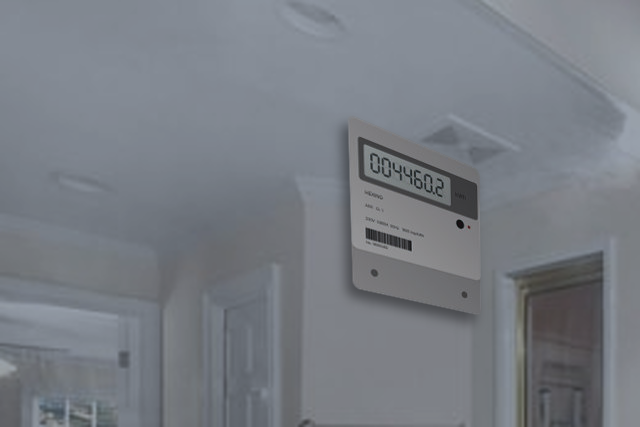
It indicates **4460.2** kWh
